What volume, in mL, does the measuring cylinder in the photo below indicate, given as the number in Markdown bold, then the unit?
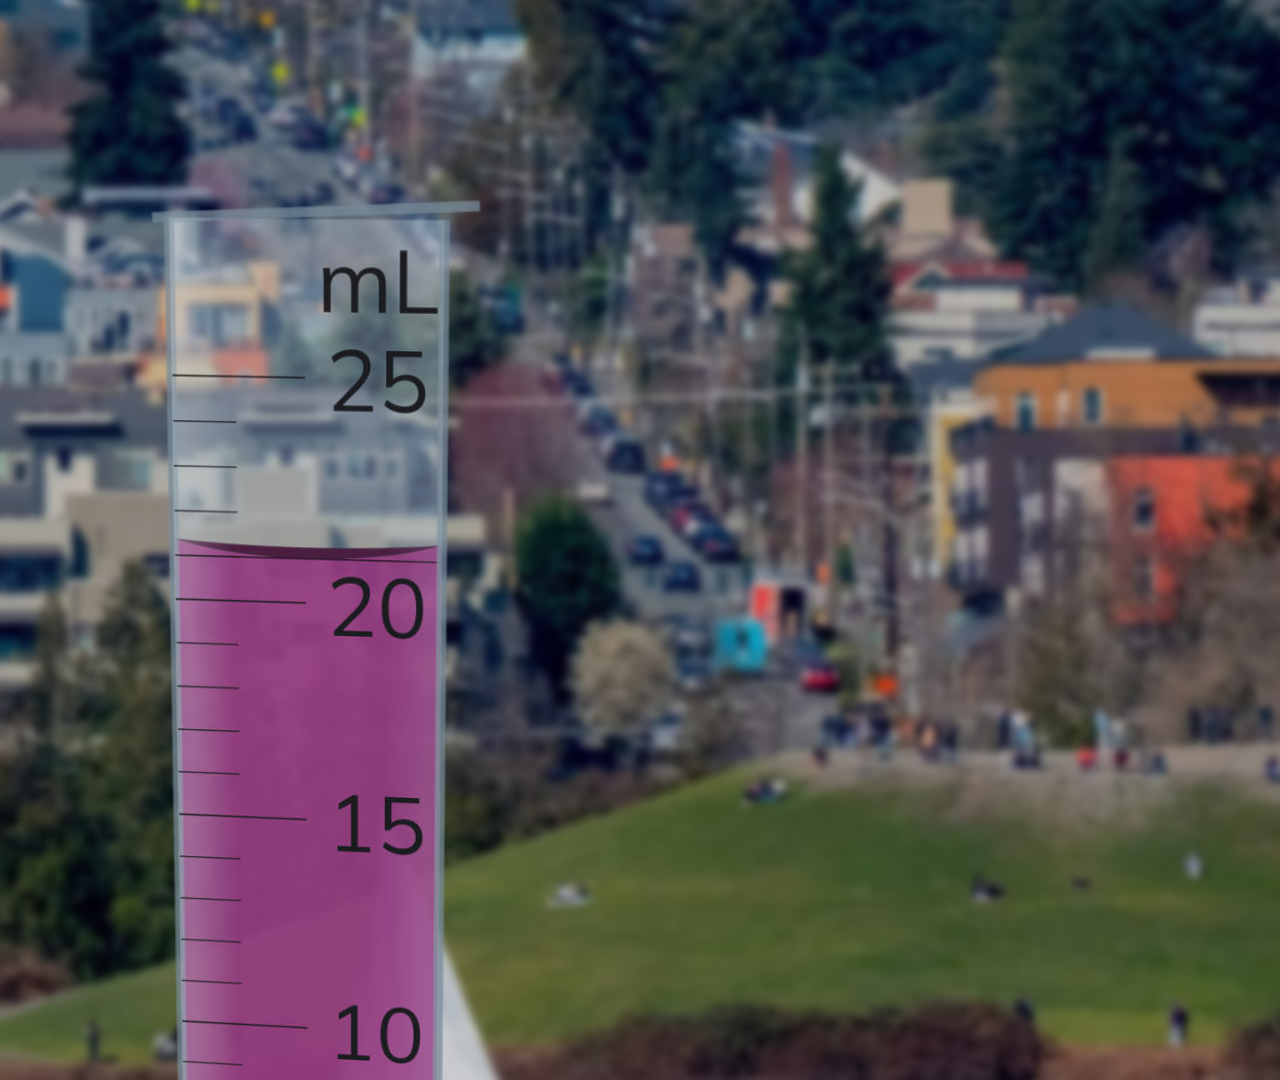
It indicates **21** mL
